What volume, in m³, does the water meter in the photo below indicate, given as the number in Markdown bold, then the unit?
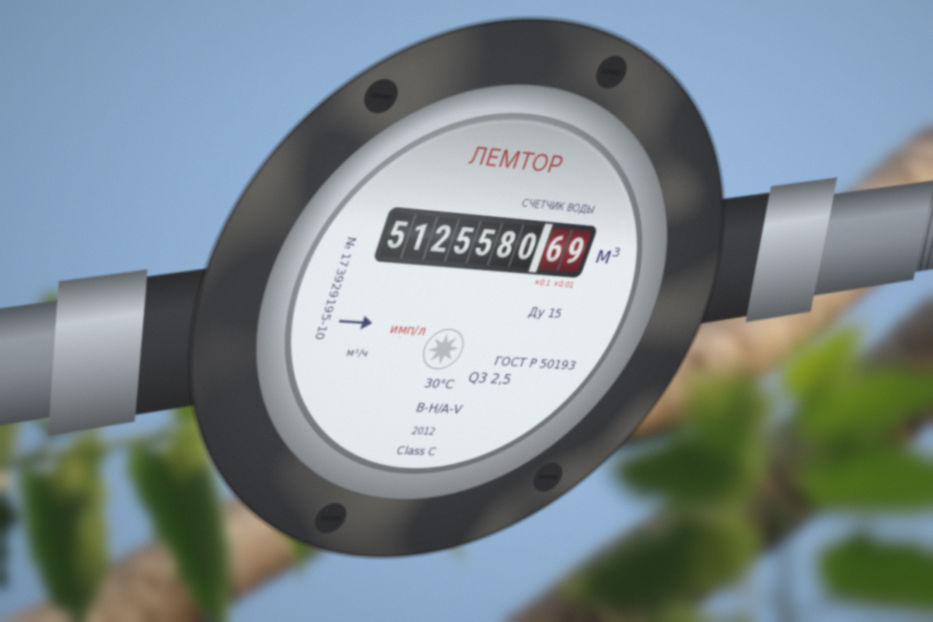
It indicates **5125580.69** m³
